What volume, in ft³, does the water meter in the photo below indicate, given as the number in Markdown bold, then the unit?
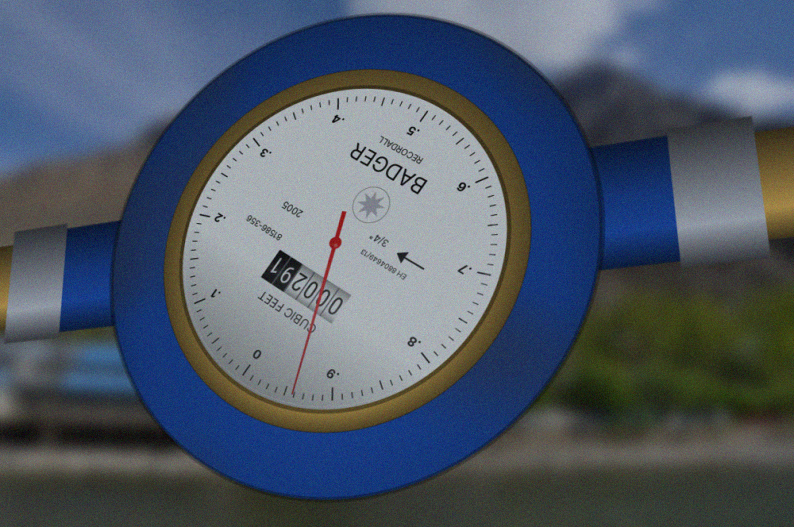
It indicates **290.94** ft³
